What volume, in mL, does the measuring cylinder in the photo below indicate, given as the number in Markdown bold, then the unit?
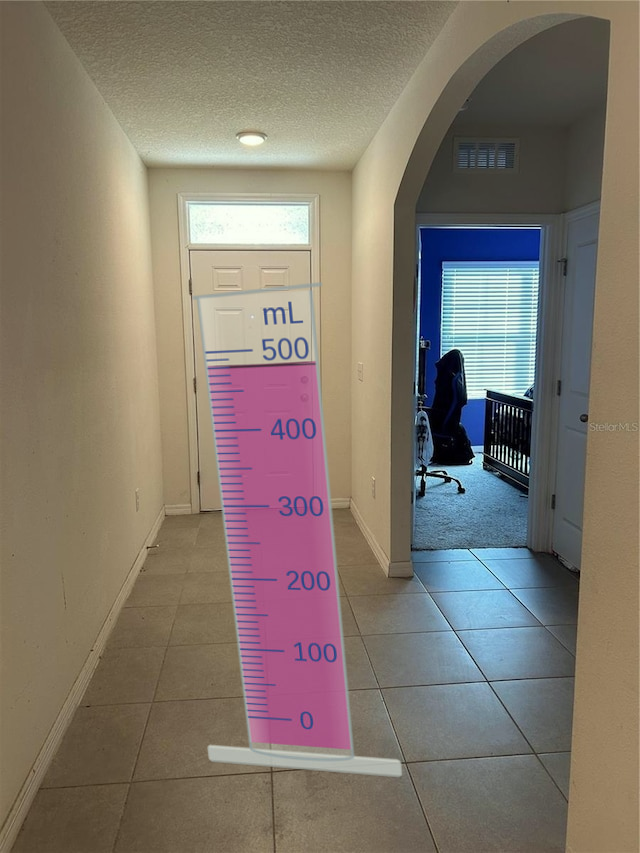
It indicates **480** mL
